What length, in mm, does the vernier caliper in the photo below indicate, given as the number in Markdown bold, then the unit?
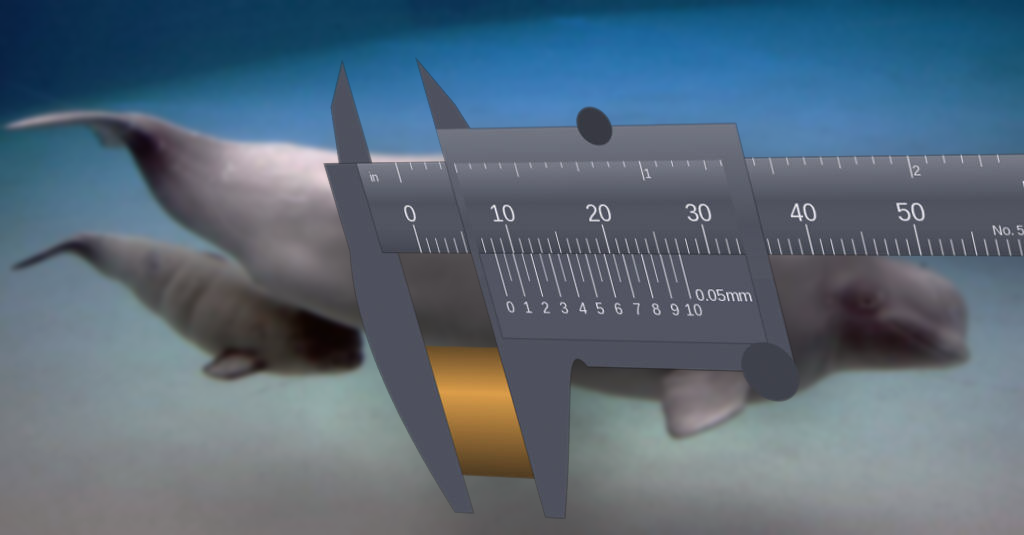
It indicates **8.0** mm
